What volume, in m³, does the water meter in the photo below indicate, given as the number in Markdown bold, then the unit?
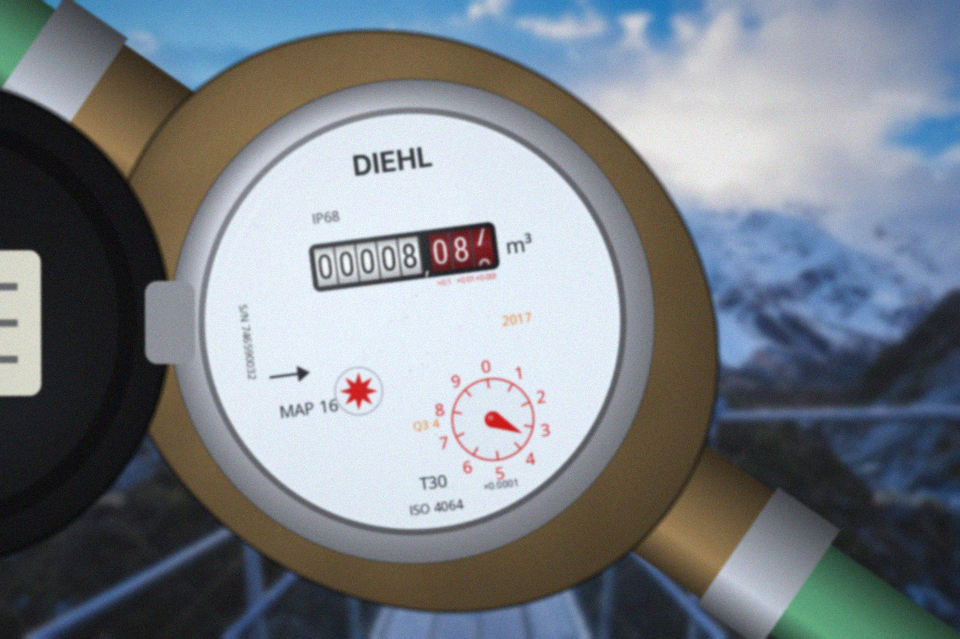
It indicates **8.0873** m³
